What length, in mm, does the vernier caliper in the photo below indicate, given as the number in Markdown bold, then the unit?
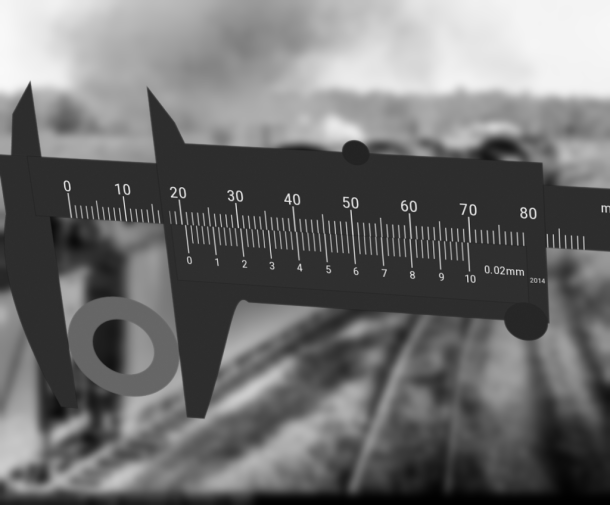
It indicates **20.6** mm
